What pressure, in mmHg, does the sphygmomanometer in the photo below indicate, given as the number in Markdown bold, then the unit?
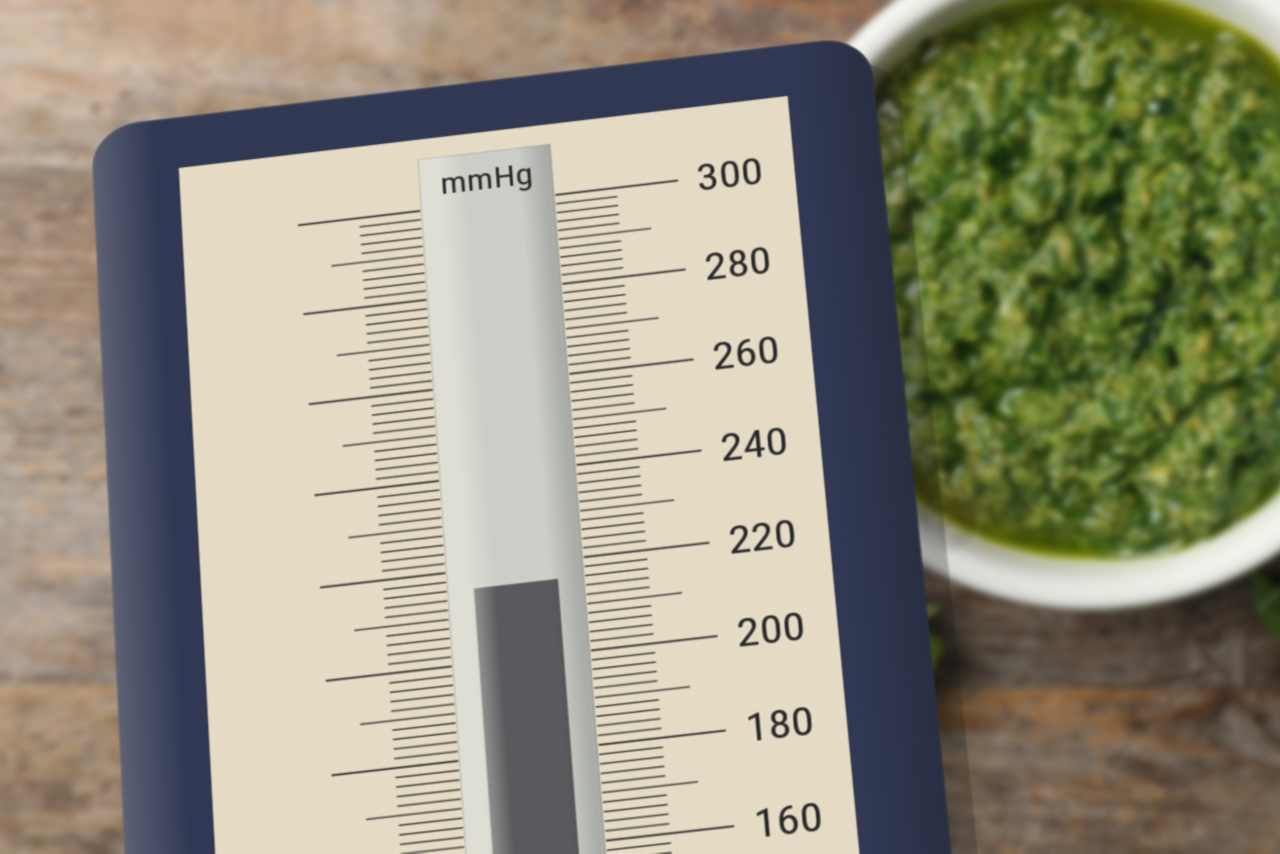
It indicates **216** mmHg
